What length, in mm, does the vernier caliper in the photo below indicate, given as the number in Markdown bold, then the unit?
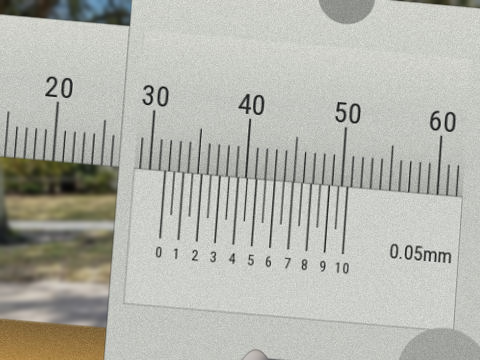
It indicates **31.6** mm
